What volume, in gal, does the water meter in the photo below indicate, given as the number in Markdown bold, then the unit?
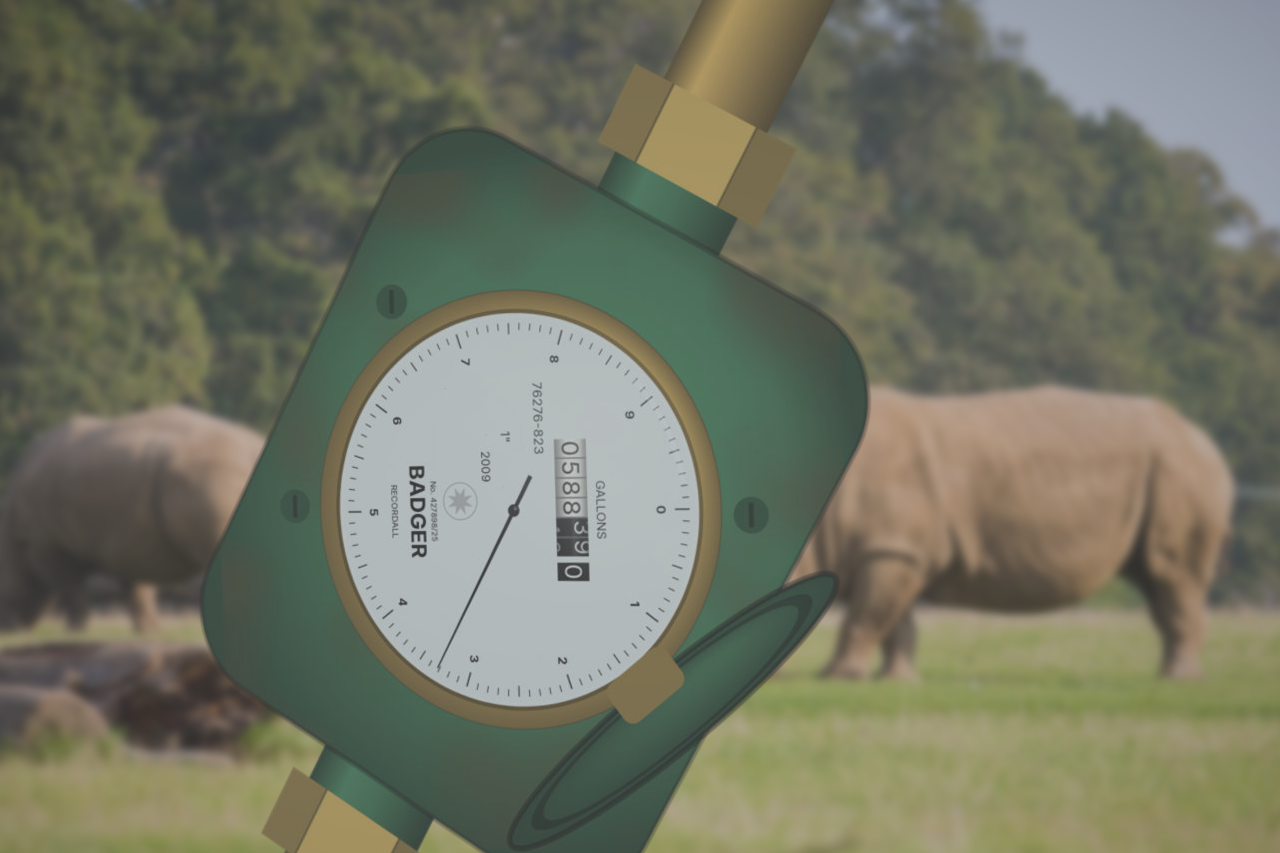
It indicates **588393.3** gal
